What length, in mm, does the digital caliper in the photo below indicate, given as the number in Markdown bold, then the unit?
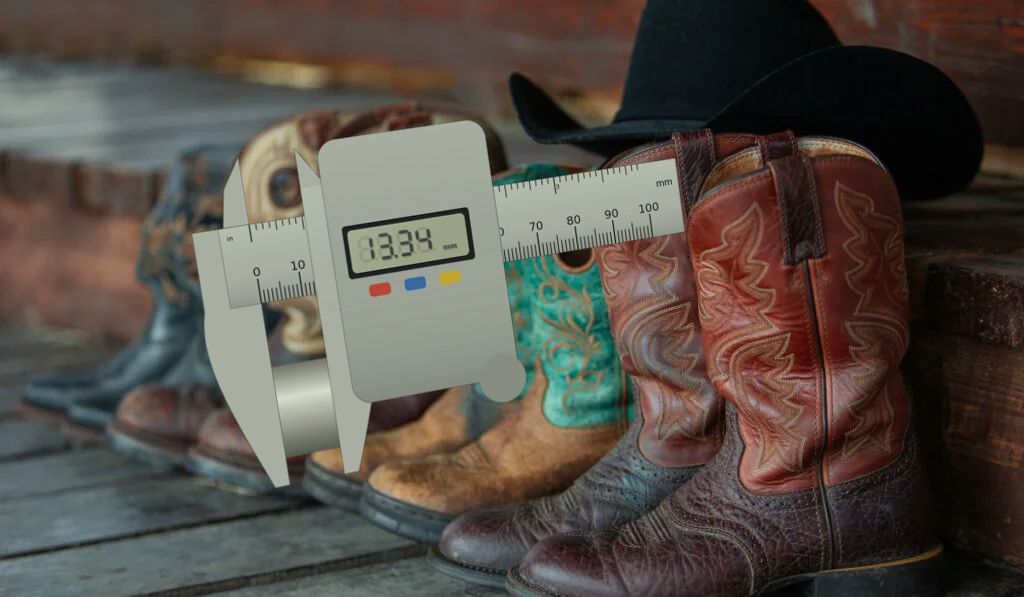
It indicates **13.34** mm
